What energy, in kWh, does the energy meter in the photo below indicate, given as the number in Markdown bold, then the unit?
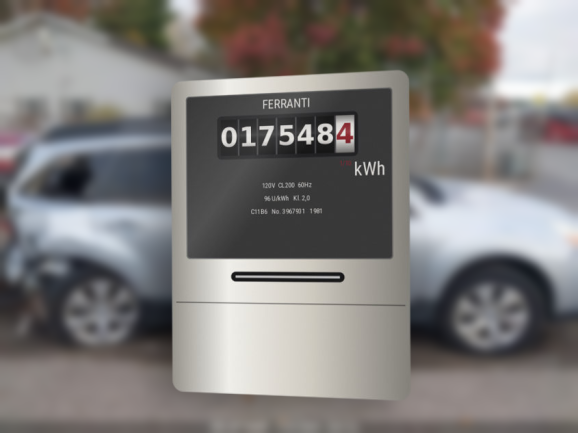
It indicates **17548.4** kWh
